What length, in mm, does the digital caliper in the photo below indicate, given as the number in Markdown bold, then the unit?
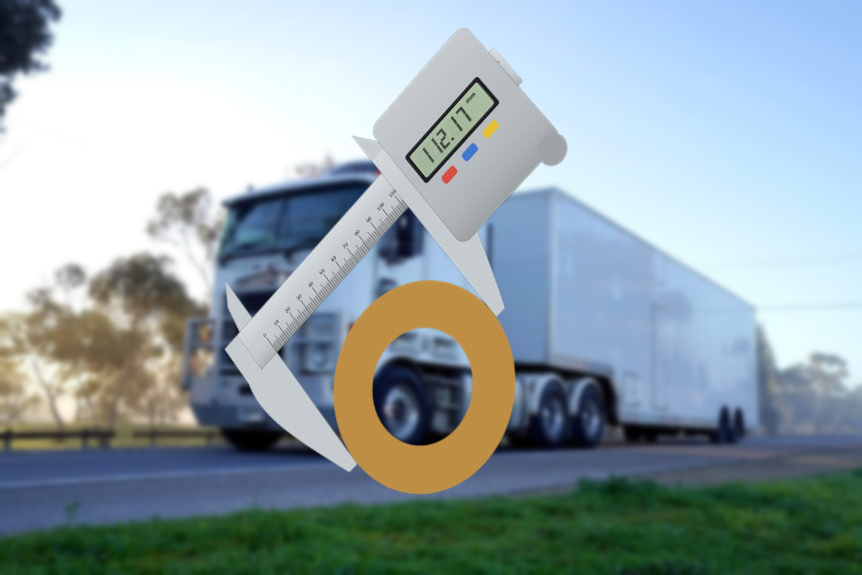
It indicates **112.17** mm
